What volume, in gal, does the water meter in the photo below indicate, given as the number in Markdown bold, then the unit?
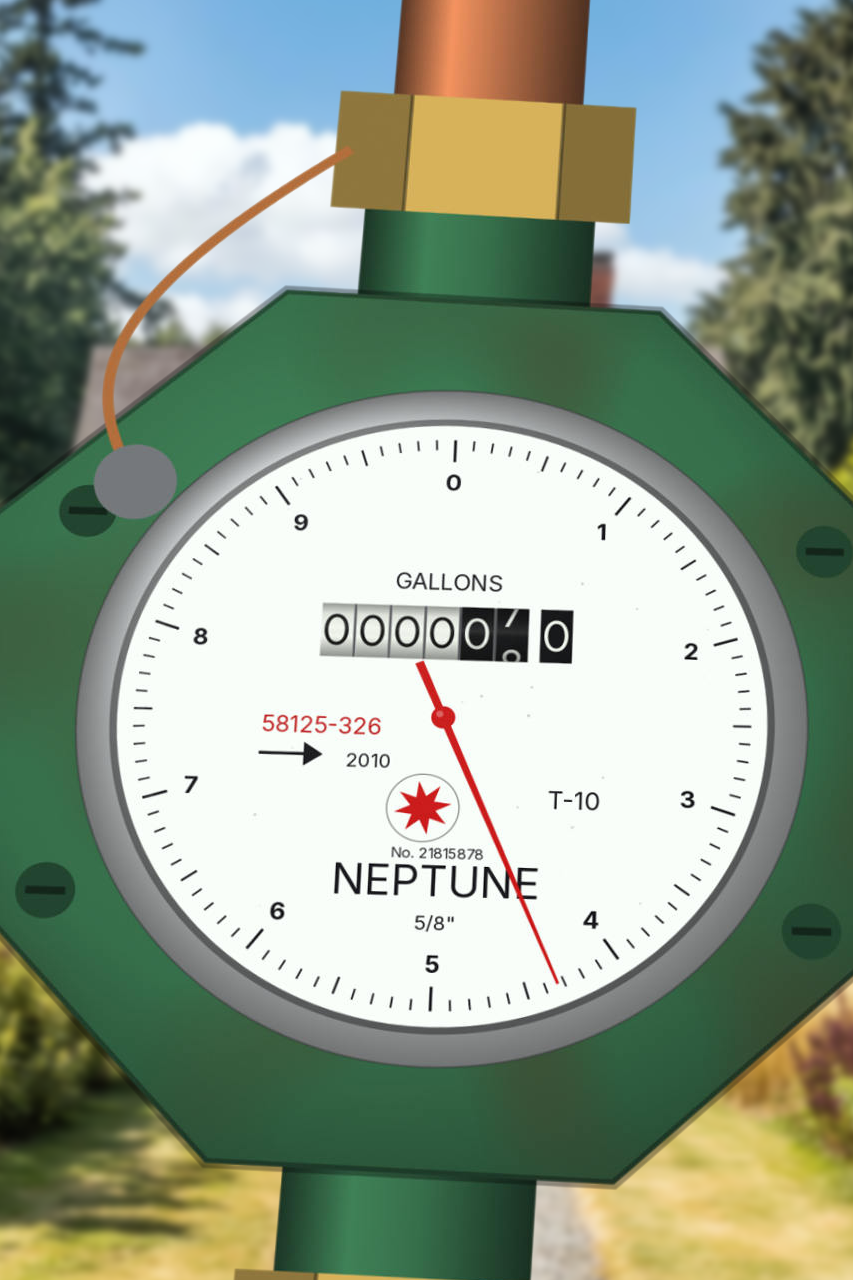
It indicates **74.3** gal
